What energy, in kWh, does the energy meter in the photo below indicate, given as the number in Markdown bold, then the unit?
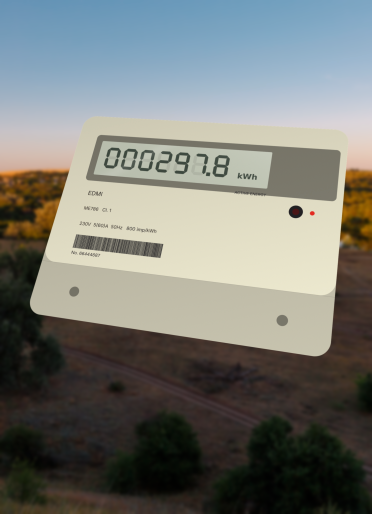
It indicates **297.8** kWh
